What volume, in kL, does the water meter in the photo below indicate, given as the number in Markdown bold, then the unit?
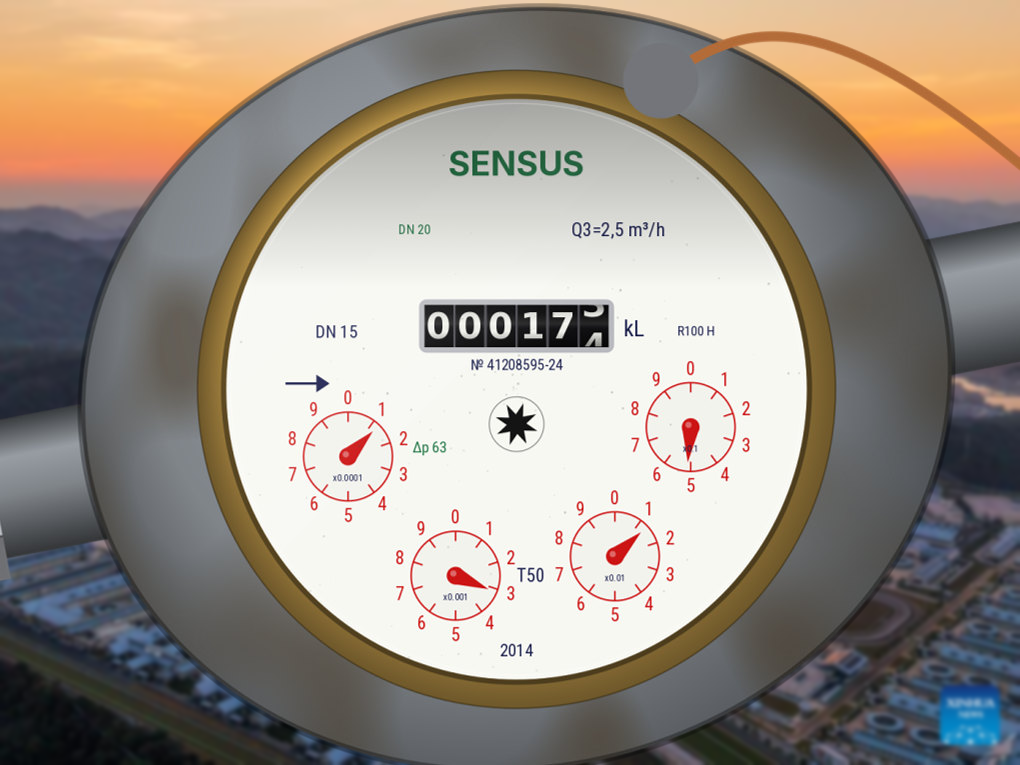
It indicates **173.5131** kL
